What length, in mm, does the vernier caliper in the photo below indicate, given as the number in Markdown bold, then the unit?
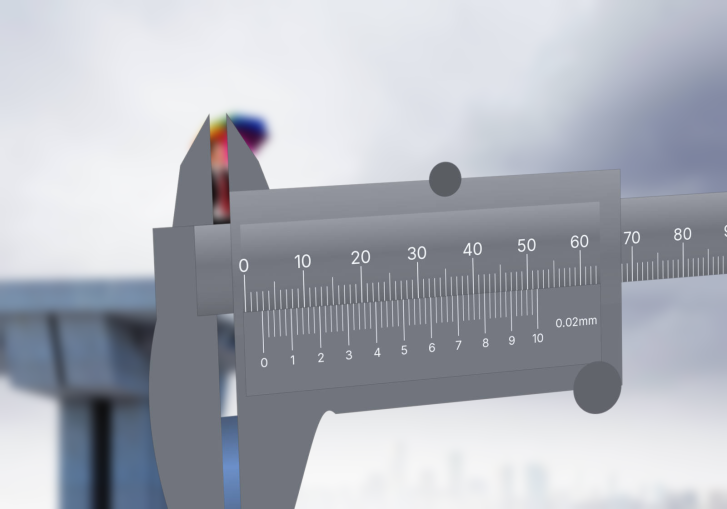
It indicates **2.8** mm
